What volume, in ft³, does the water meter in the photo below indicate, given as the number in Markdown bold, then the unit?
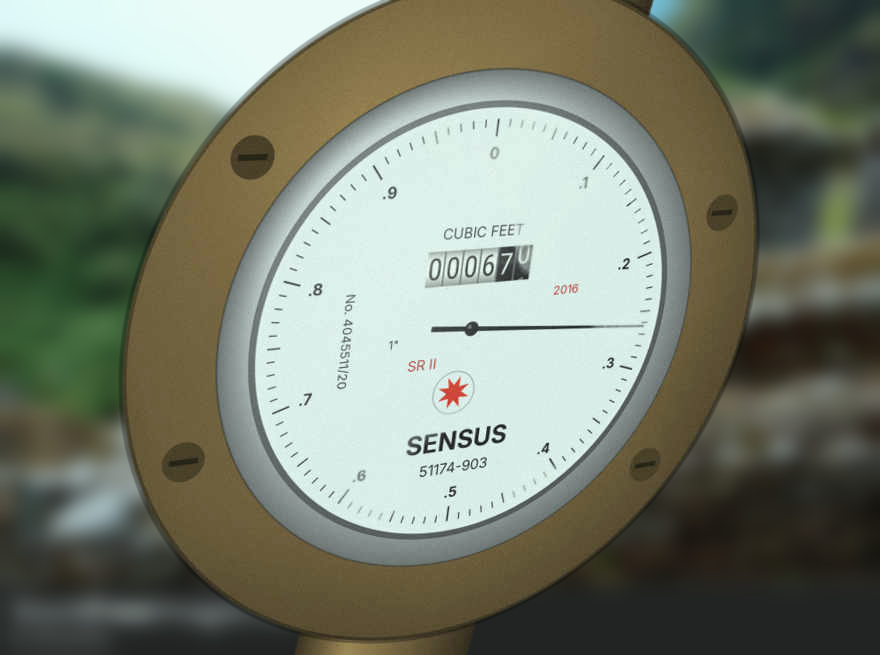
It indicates **670.26** ft³
